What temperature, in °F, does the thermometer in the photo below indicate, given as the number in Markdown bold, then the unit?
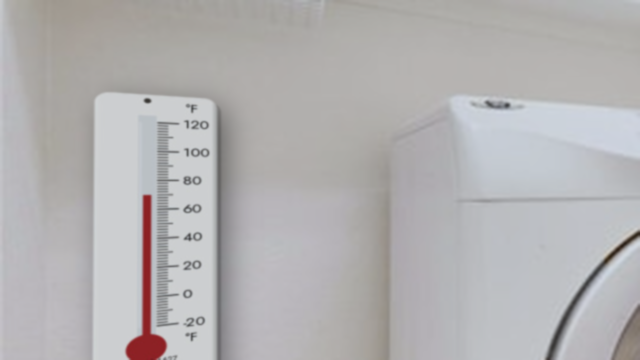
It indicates **70** °F
